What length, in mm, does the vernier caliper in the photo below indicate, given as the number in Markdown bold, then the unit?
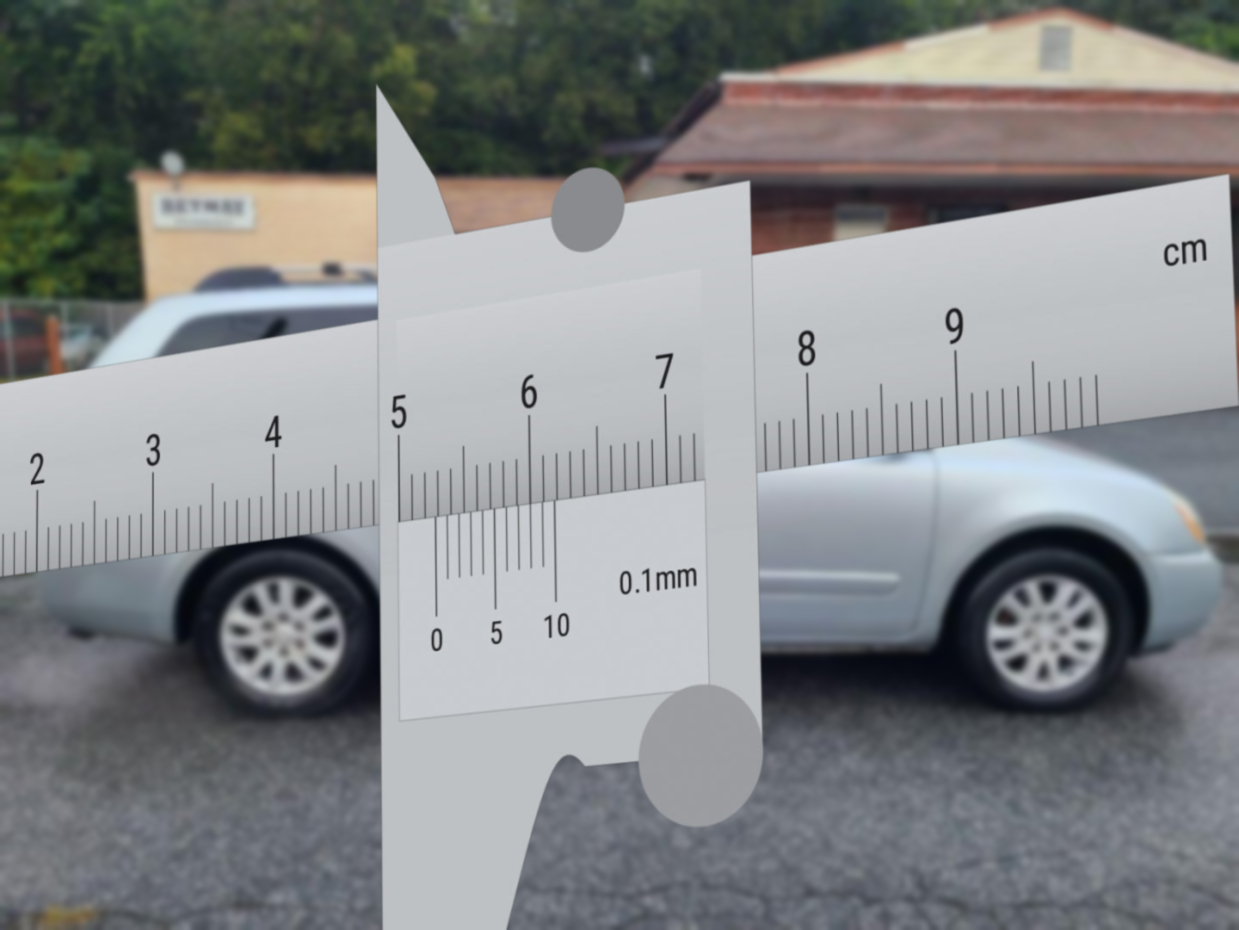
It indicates **52.8** mm
